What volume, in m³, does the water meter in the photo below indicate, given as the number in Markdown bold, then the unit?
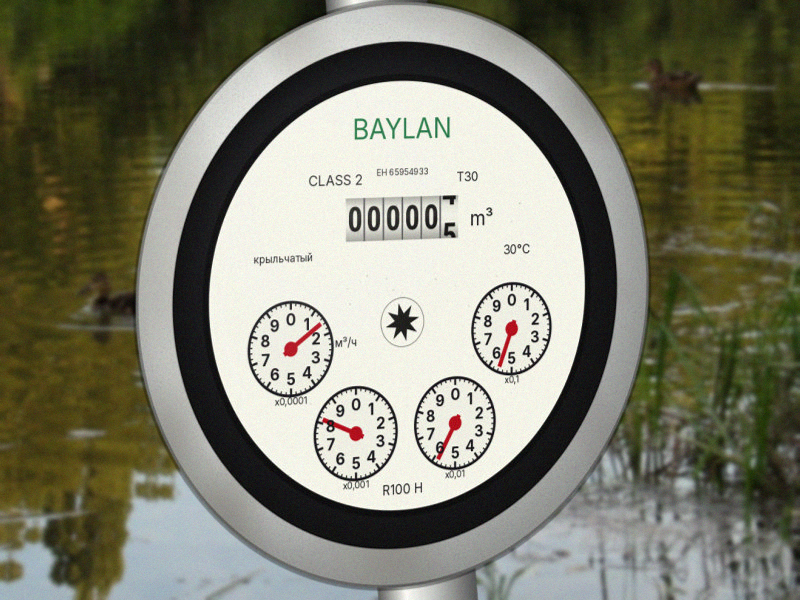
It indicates **4.5581** m³
